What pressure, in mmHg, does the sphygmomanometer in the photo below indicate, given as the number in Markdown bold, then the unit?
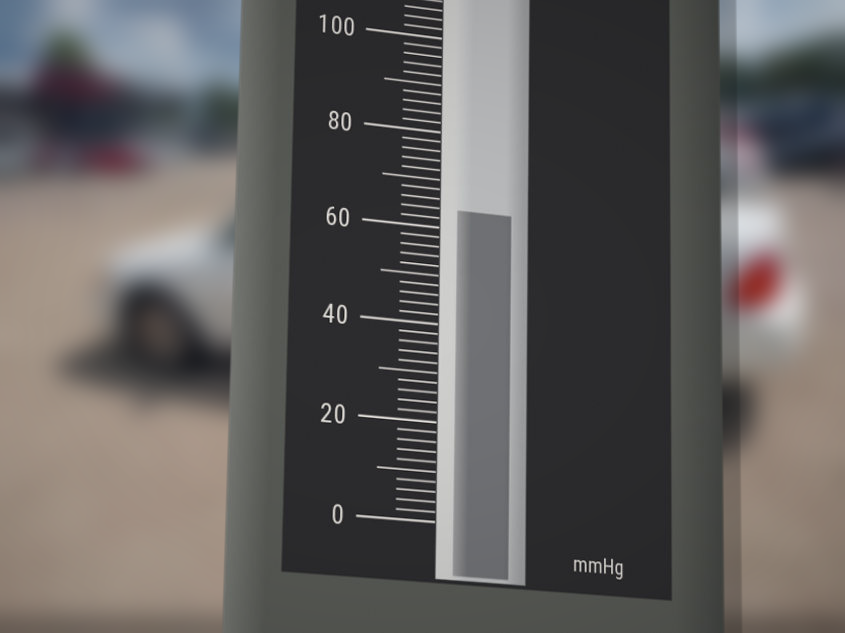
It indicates **64** mmHg
